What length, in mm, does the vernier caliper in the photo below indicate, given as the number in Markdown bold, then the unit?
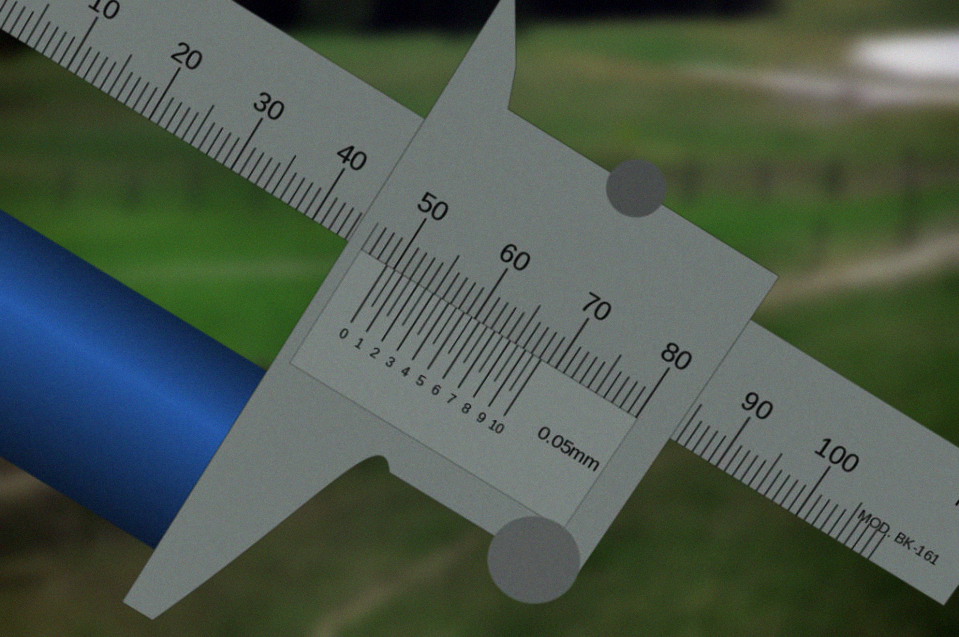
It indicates **49.2** mm
